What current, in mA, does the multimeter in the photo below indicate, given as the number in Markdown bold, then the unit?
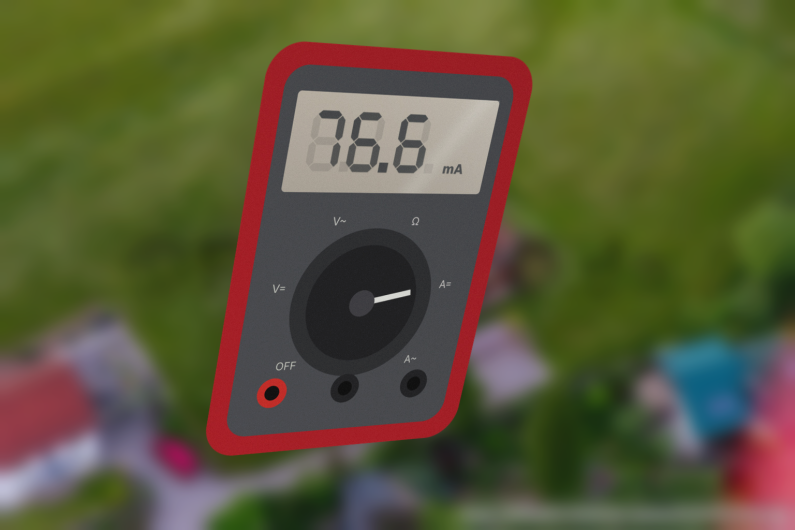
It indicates **76.6** mA
